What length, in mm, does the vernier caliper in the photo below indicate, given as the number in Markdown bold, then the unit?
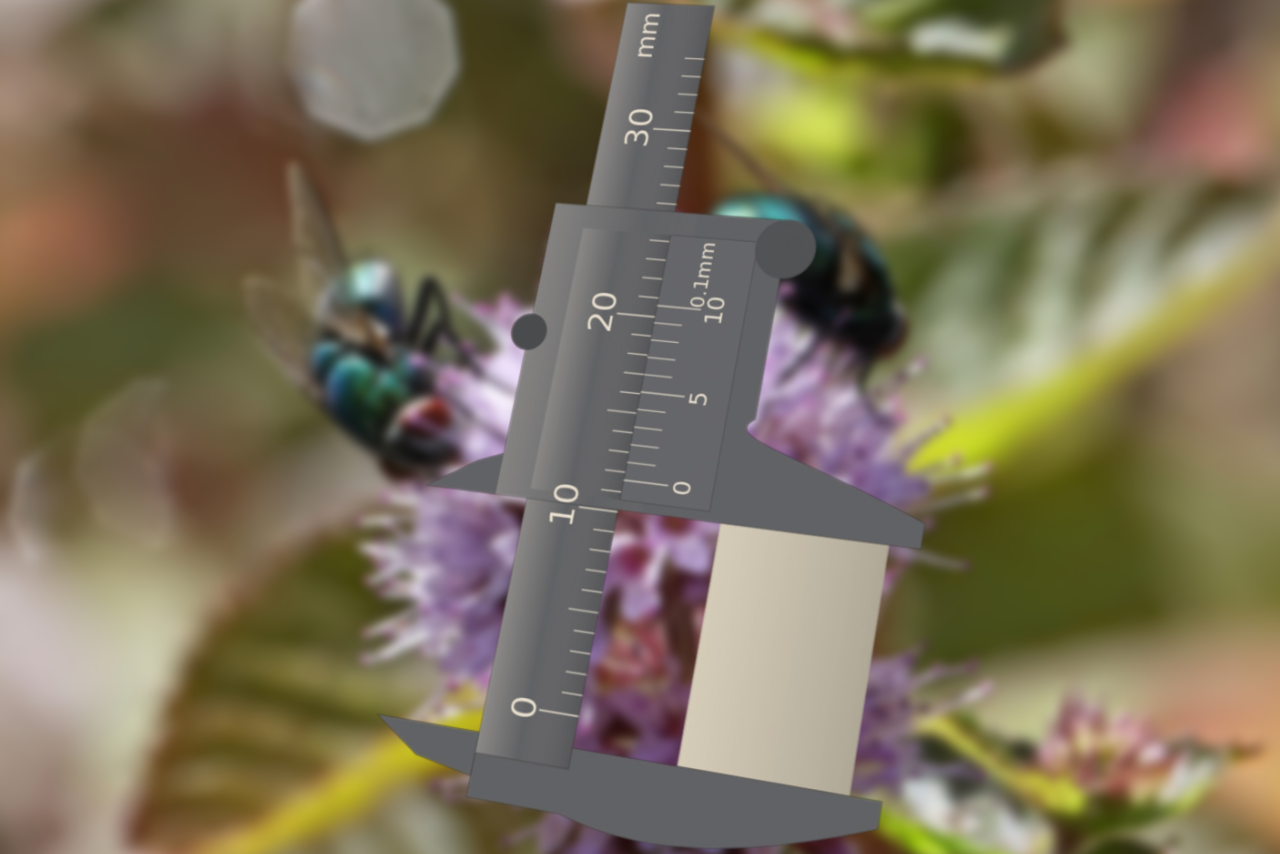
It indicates **11.6** mm
